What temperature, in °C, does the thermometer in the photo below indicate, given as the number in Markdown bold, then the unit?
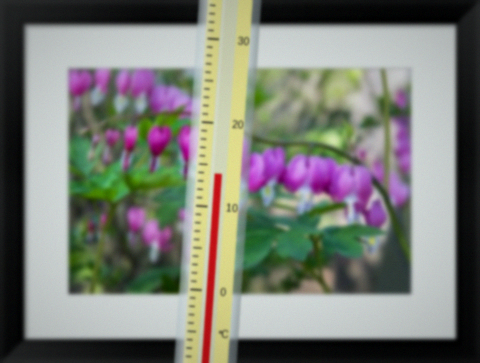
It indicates **14** °C
